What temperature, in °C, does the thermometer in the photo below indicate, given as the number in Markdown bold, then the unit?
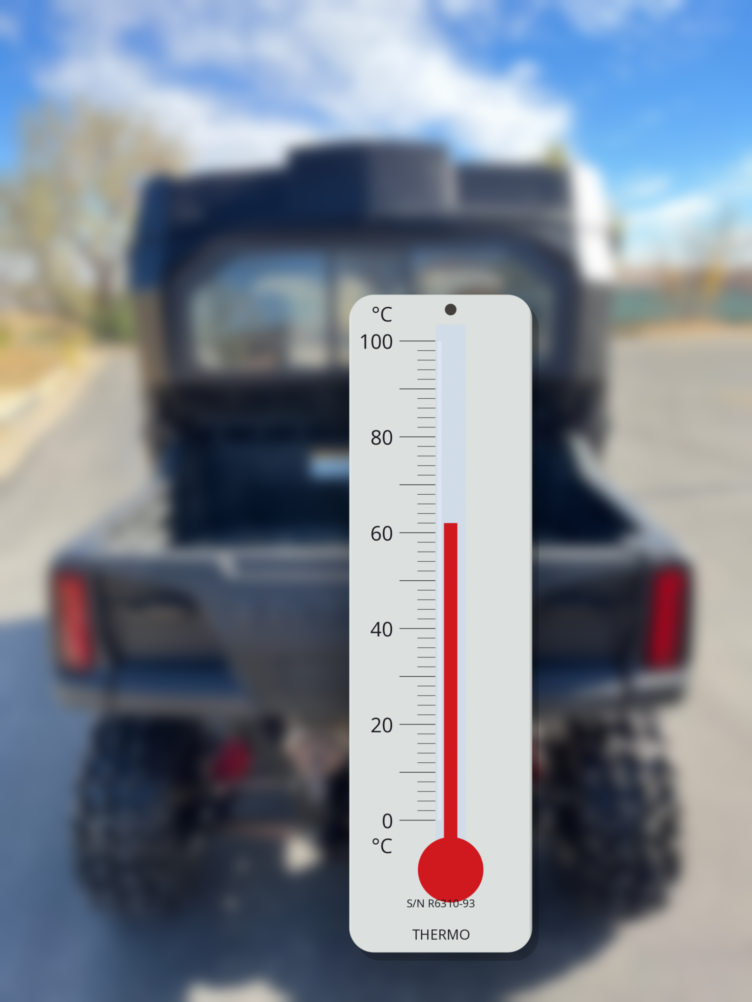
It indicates **62** °C
